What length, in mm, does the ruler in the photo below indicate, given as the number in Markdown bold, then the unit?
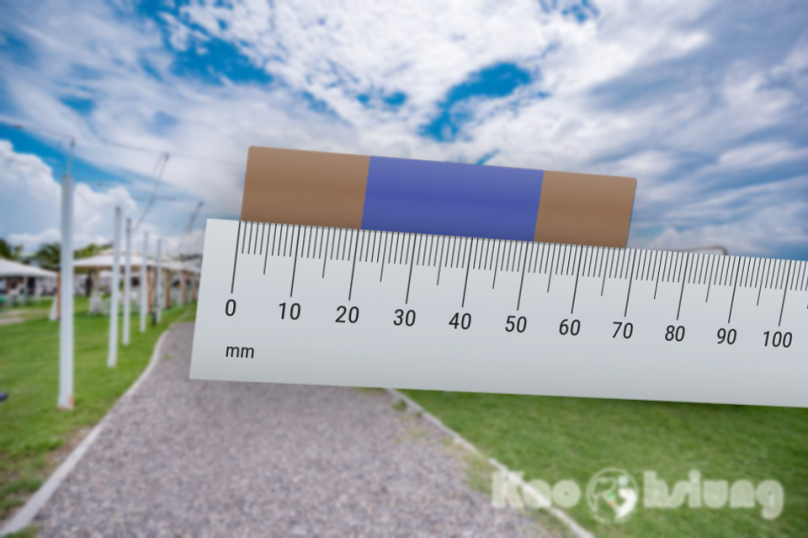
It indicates **68** mm
